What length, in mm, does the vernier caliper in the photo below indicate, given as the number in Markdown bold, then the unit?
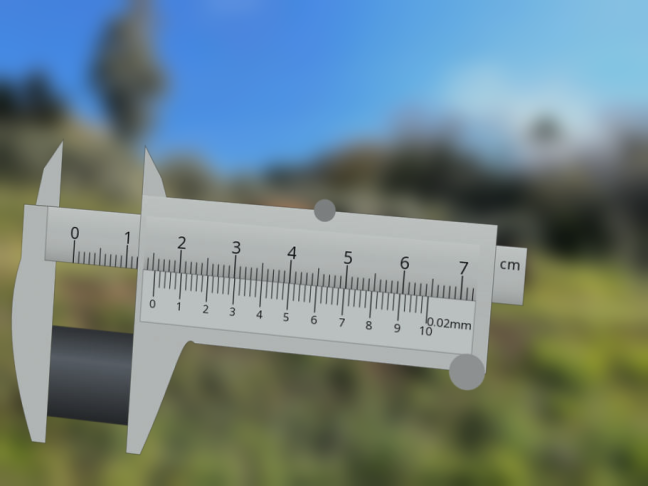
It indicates **15.4** mm
